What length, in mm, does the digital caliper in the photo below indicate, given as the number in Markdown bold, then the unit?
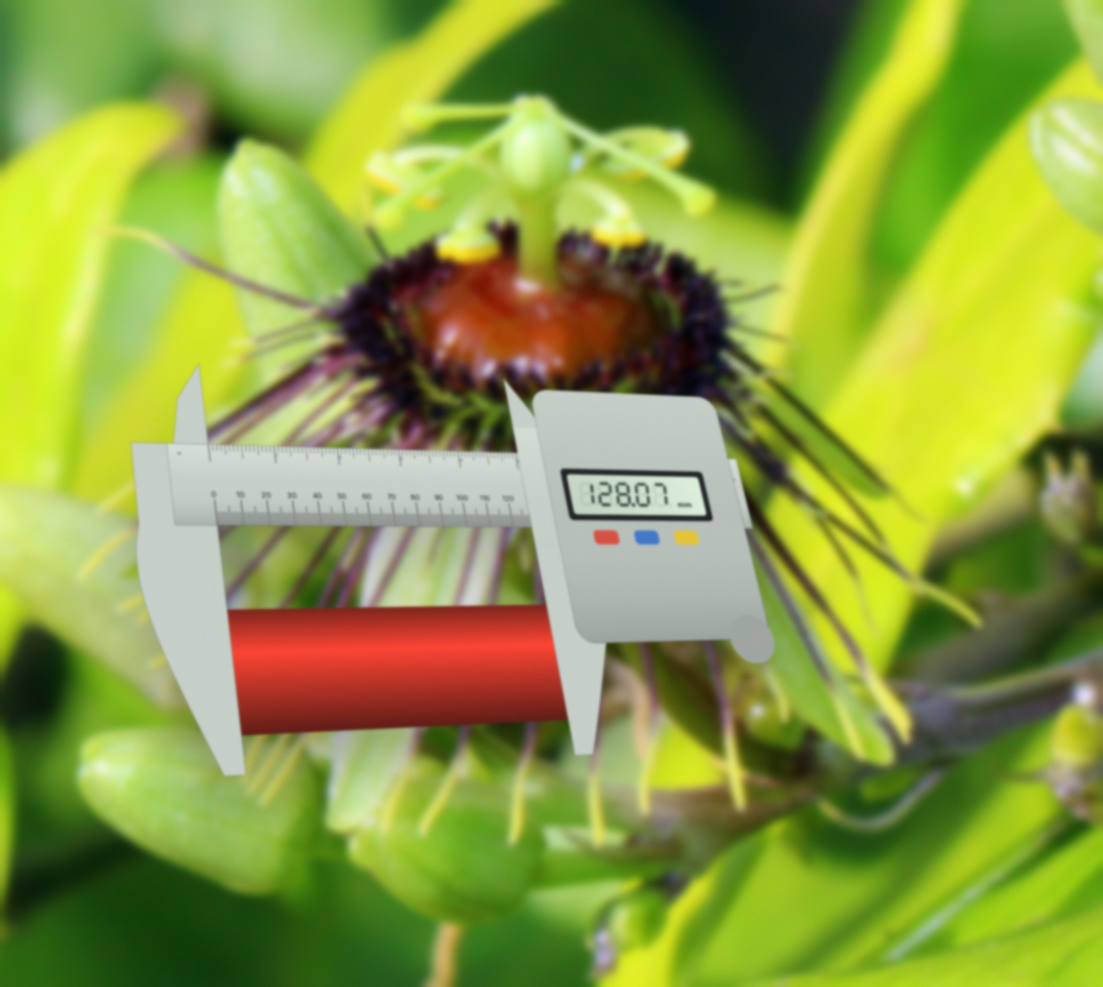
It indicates **128.07** mm
